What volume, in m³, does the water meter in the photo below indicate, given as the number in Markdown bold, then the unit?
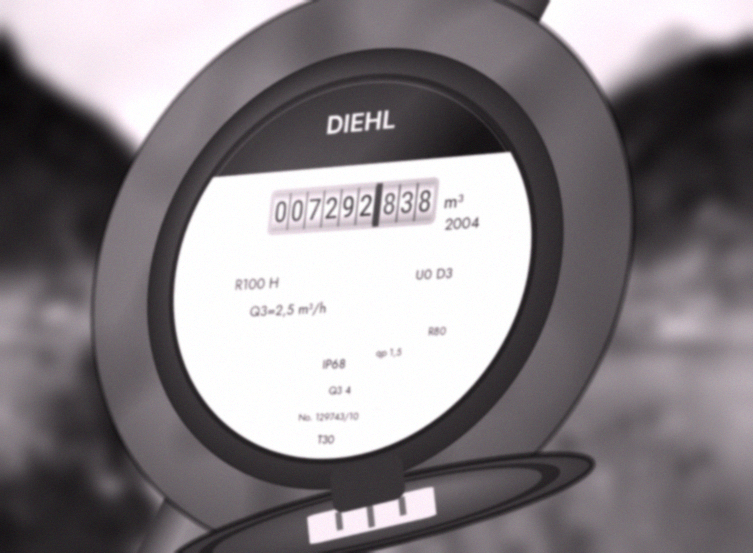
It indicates **7292.838** m³
